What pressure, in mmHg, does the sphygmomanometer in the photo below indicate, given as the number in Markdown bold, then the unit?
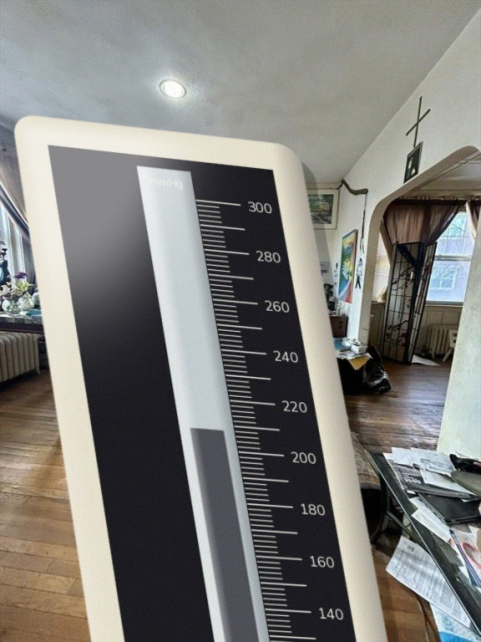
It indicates **208** mmHg
